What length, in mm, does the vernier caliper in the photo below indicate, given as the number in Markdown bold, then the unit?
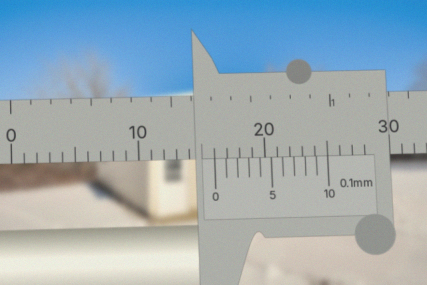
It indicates **16.0** mm
